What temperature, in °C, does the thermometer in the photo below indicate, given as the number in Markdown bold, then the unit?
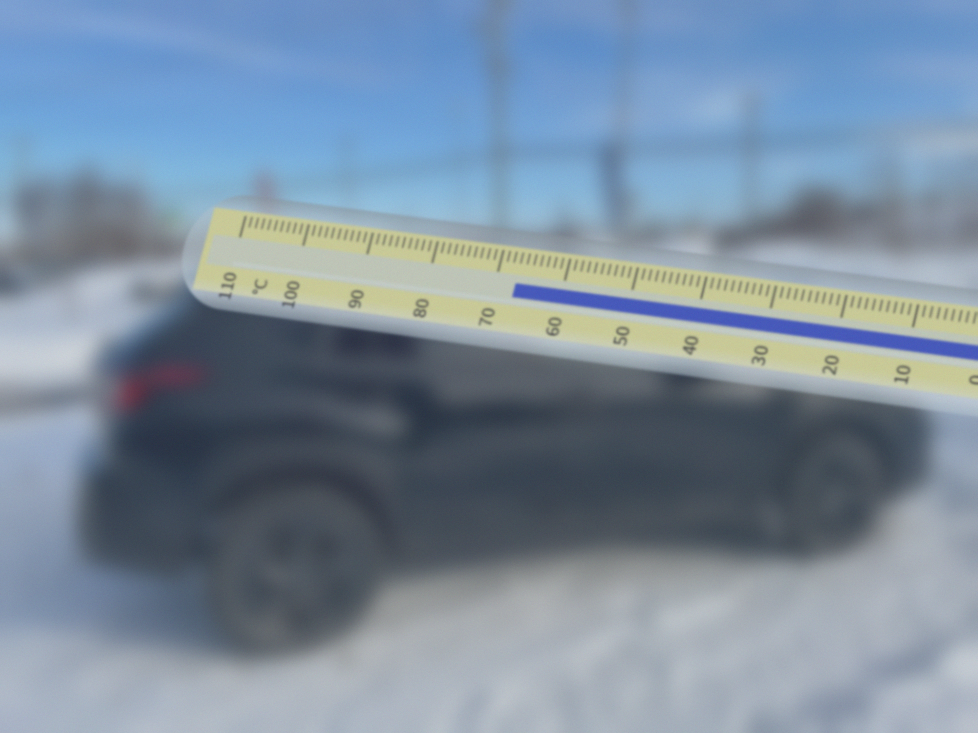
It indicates **67** °C
